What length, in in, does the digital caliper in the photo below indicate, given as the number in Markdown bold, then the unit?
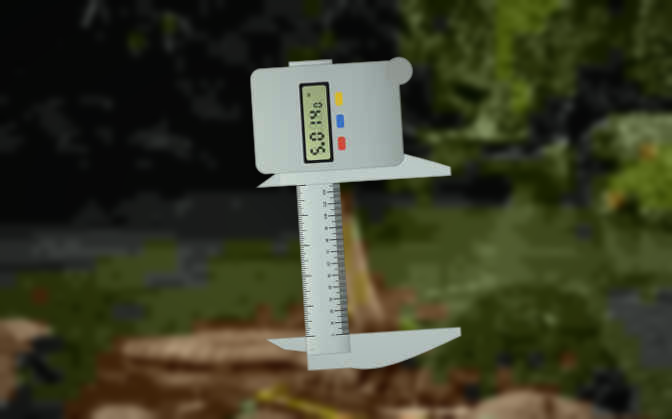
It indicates **5.0140** in
